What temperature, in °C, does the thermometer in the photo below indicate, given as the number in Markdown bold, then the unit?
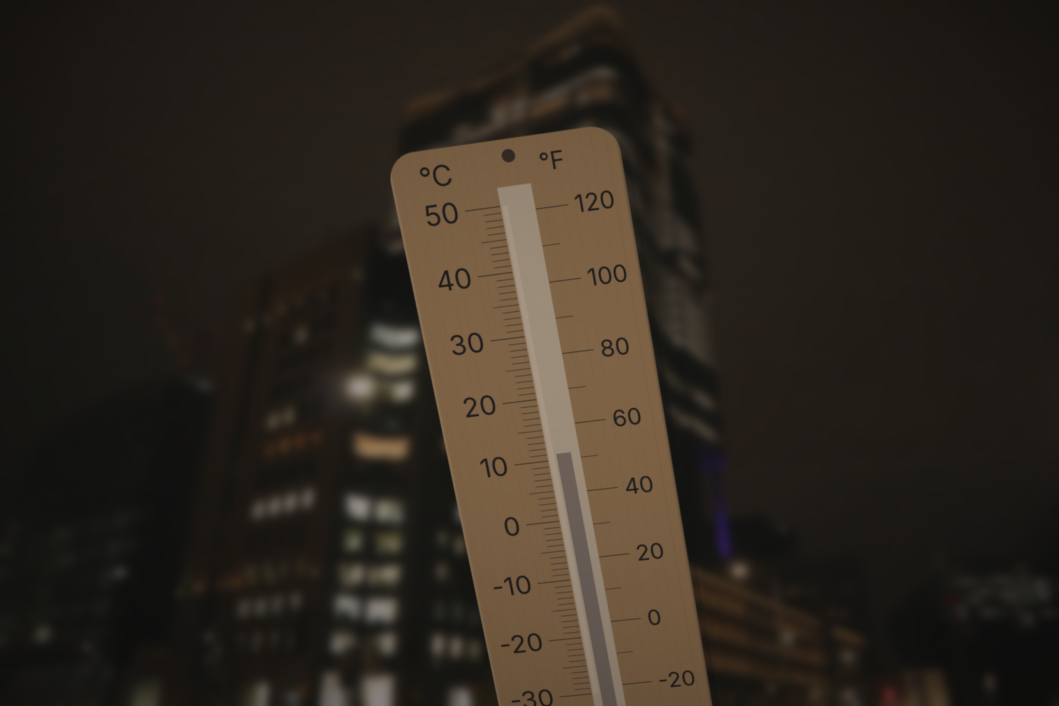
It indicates **11** °C
